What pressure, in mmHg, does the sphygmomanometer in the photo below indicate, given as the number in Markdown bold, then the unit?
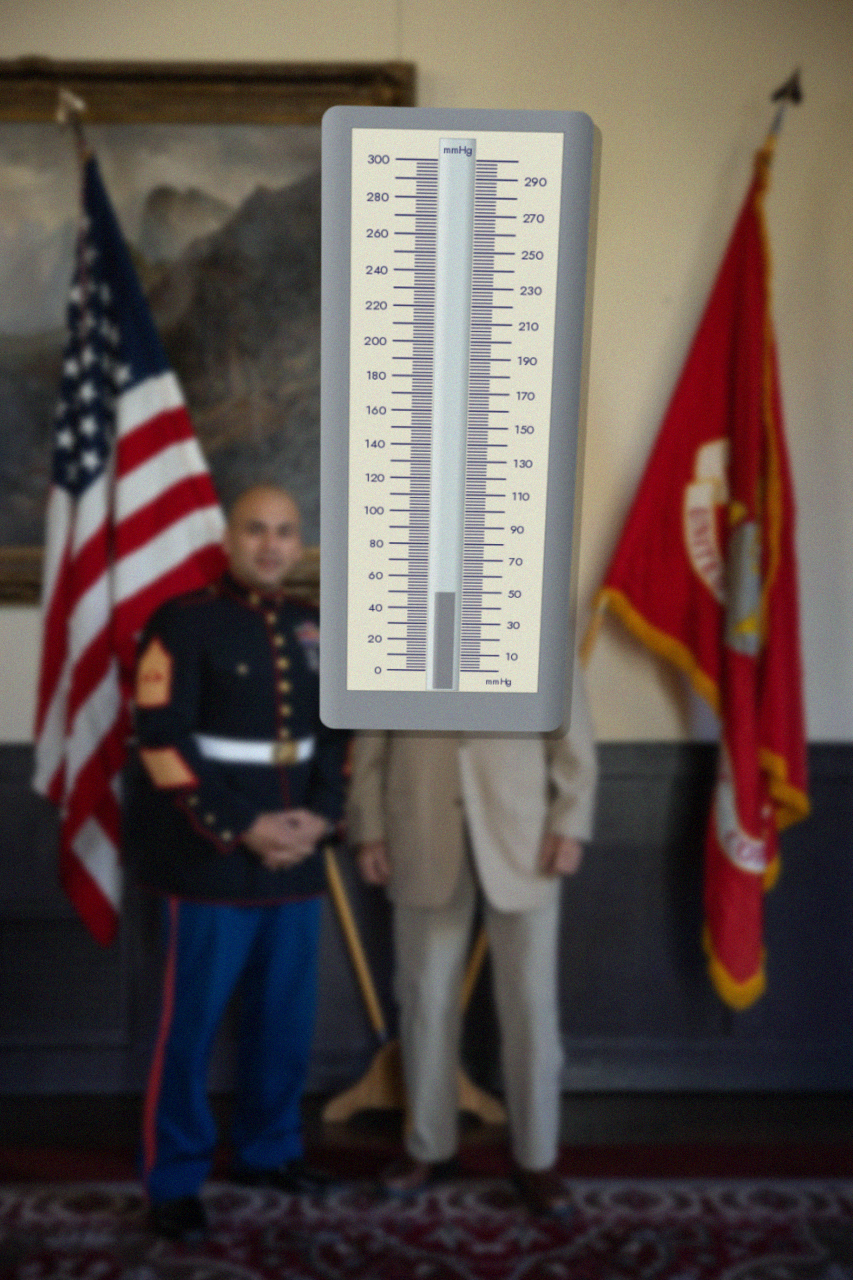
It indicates **50** mmHg
